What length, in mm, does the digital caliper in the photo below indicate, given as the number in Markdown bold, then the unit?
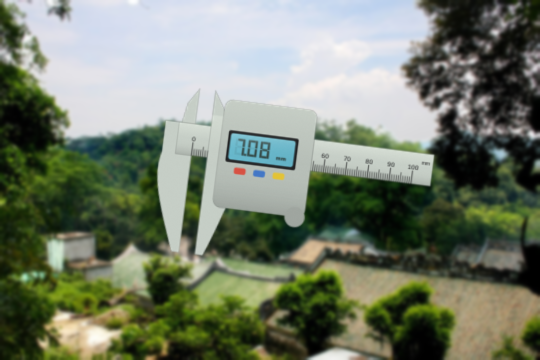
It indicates **7.08** mm
